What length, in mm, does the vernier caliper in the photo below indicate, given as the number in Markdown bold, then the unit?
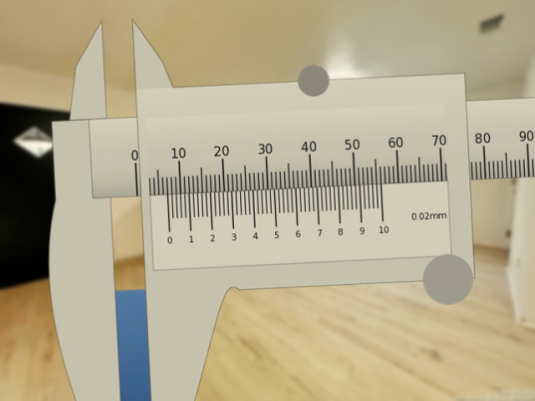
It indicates **7.0** mm
